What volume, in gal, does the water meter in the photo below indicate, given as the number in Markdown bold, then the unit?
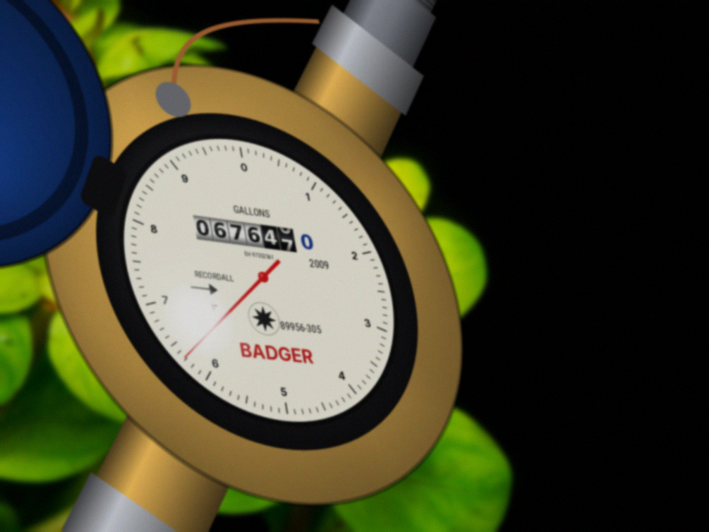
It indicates **676466.3** gal
